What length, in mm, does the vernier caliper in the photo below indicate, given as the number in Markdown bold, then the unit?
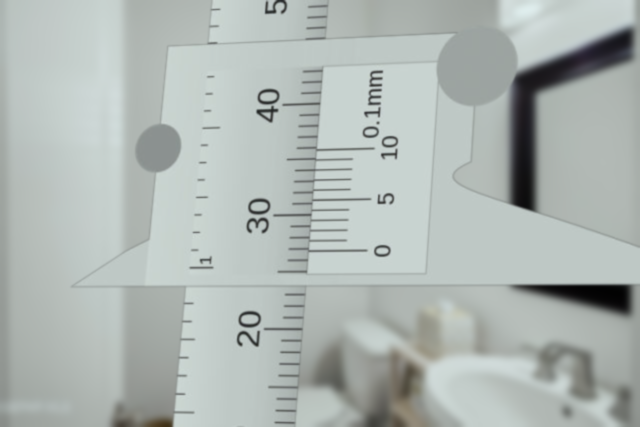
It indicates **26.8** mm
